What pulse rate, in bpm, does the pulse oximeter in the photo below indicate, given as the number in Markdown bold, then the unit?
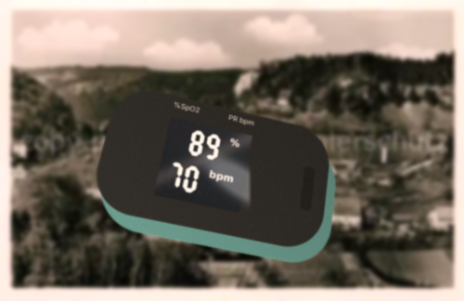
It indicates **70** bpm
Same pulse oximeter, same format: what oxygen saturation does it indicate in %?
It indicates **89** %
